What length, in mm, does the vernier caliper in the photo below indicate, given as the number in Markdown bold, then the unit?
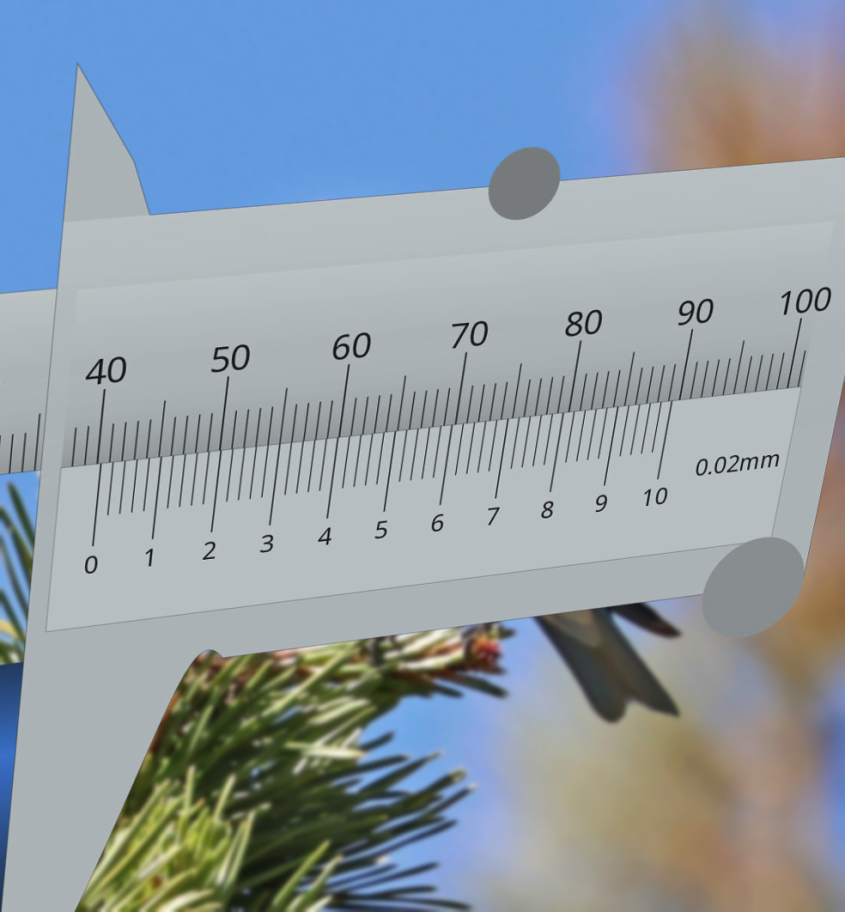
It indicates **40.3** mm
